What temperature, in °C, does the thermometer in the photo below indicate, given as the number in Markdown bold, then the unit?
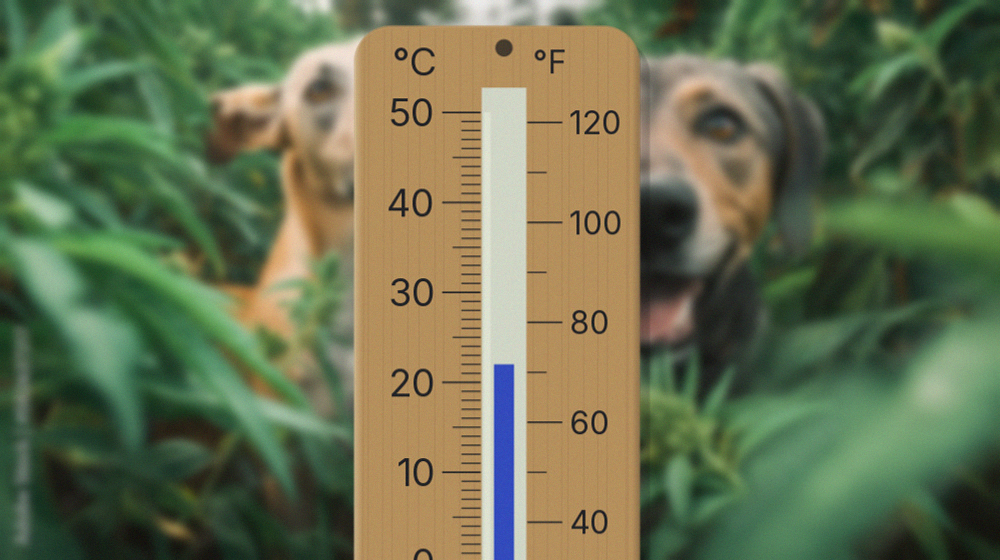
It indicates **22** °C
